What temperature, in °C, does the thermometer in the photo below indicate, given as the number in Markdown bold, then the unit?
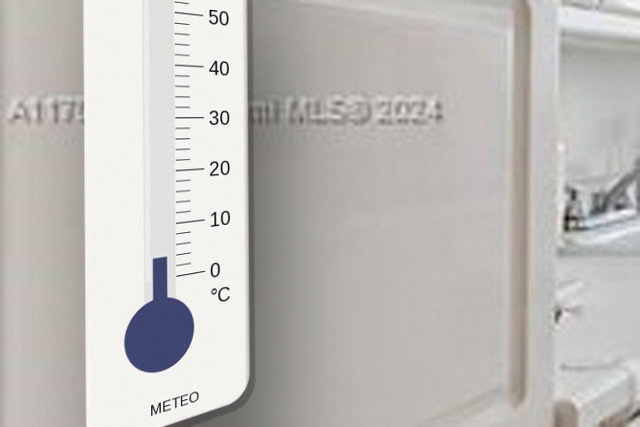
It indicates **4** °C
